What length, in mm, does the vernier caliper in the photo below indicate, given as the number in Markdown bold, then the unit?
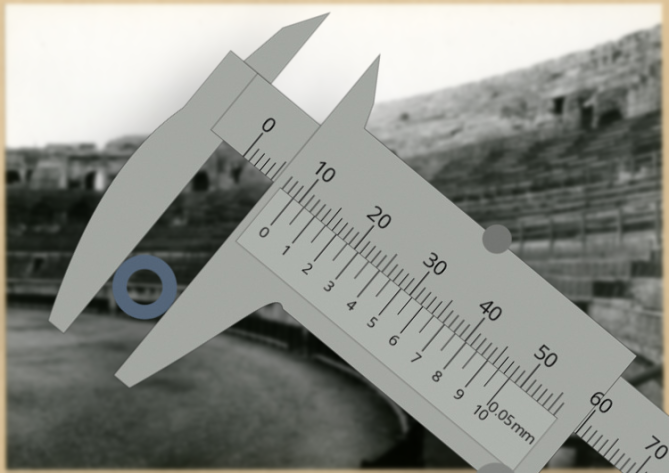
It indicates **9.0** mm
